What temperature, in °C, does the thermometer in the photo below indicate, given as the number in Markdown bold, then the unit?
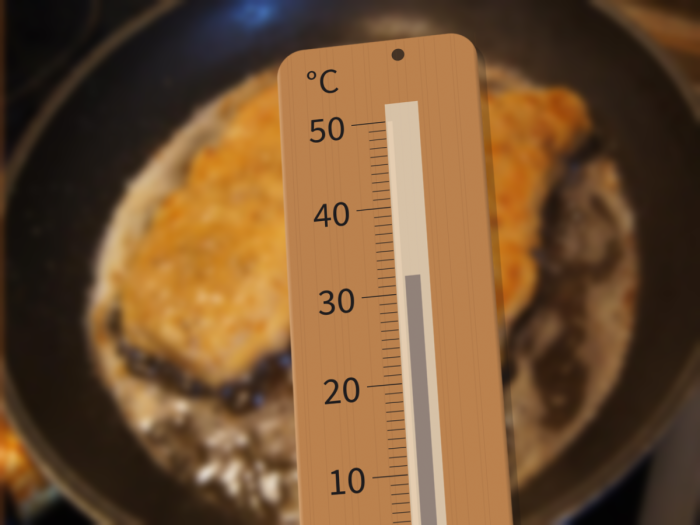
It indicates **32** °C
